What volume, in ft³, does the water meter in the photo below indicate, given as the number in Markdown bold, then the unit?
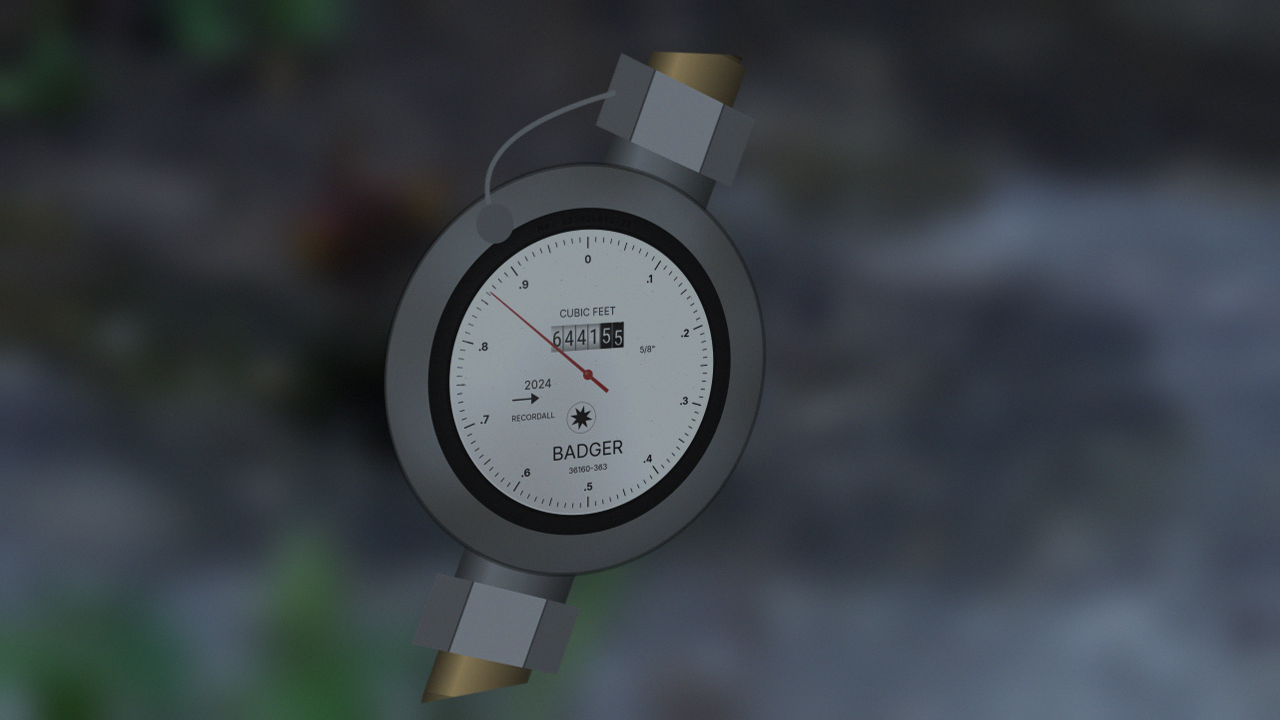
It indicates **644154.86** ft³
